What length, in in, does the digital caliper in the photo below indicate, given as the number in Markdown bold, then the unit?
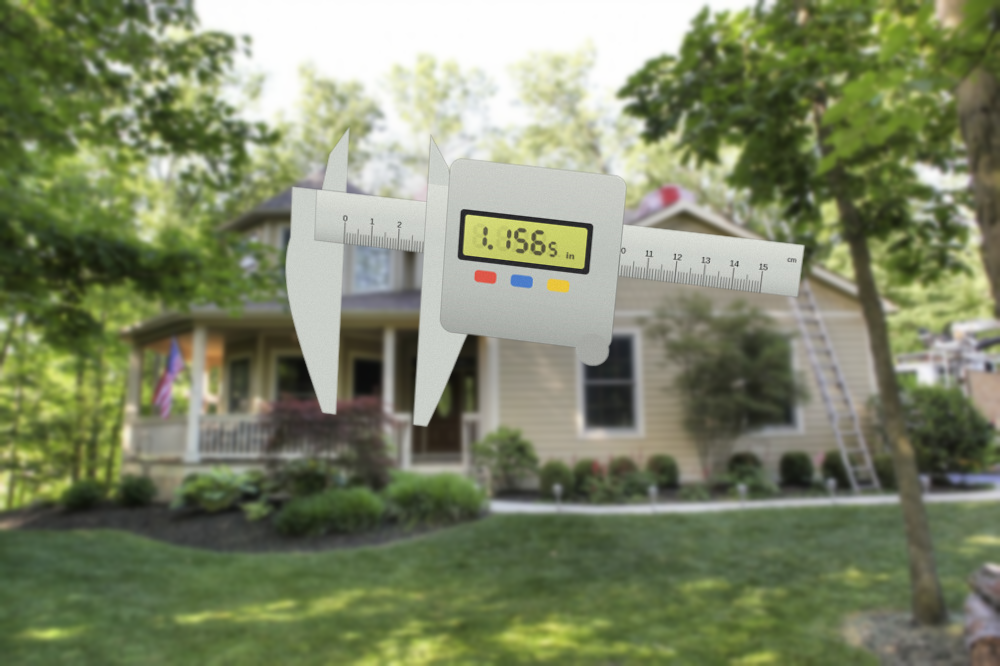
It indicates **1.1565** in
